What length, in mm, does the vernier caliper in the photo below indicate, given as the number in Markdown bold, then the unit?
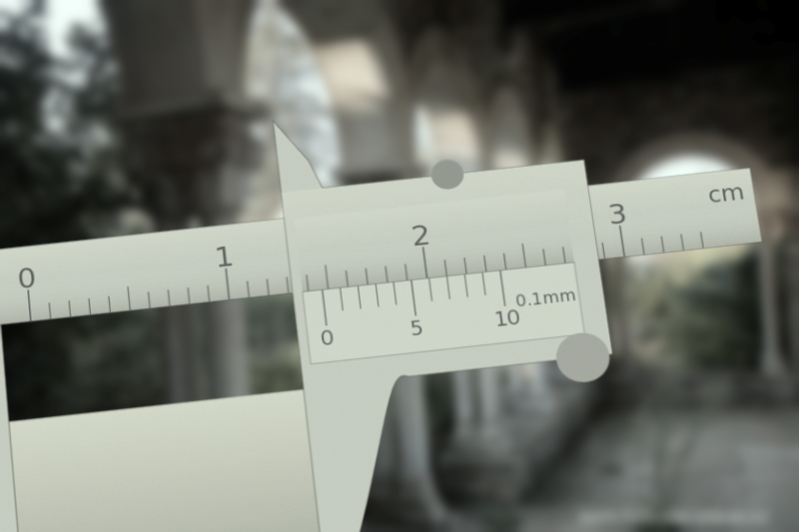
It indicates **14.7** mm
